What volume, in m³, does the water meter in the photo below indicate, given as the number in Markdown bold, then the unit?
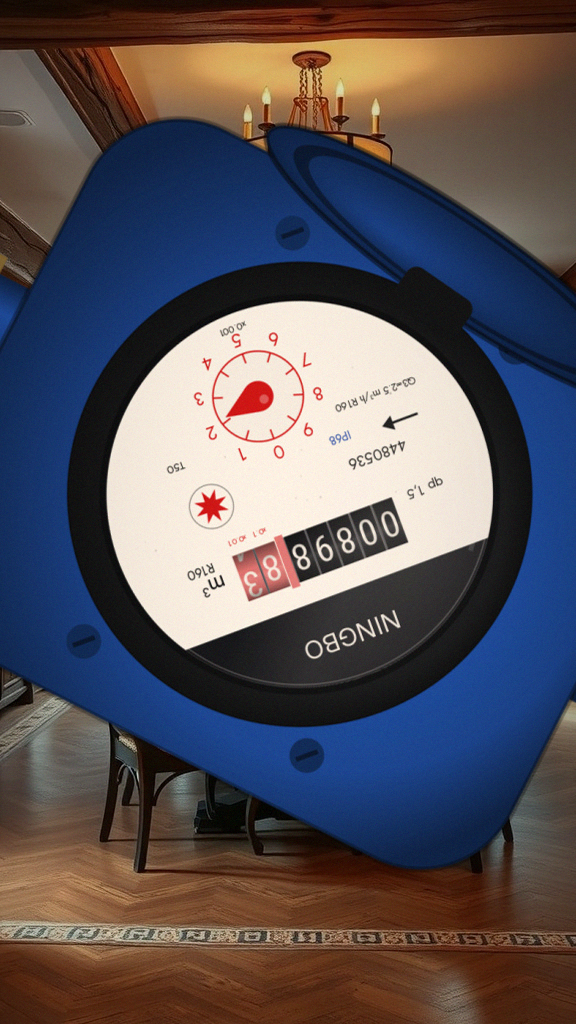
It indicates **898.832** m³
